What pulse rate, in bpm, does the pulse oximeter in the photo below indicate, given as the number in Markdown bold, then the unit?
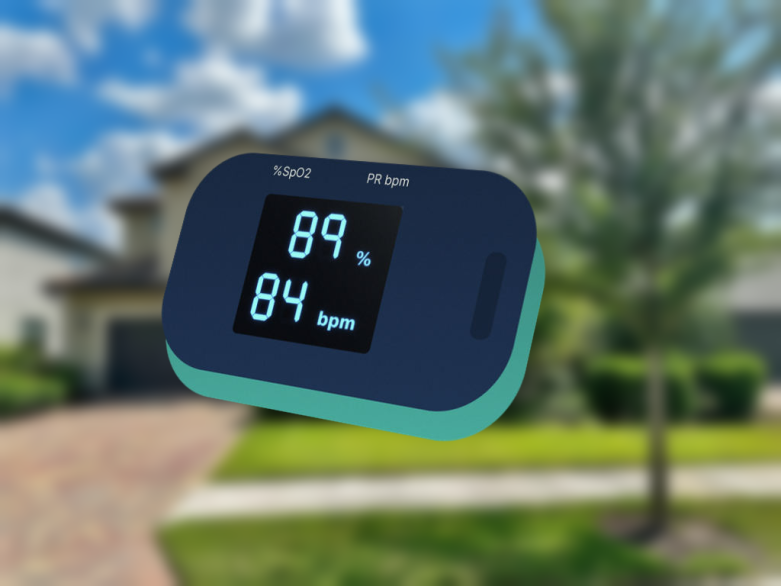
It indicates **84** bpm
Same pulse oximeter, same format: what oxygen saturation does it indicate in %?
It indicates **89** %
